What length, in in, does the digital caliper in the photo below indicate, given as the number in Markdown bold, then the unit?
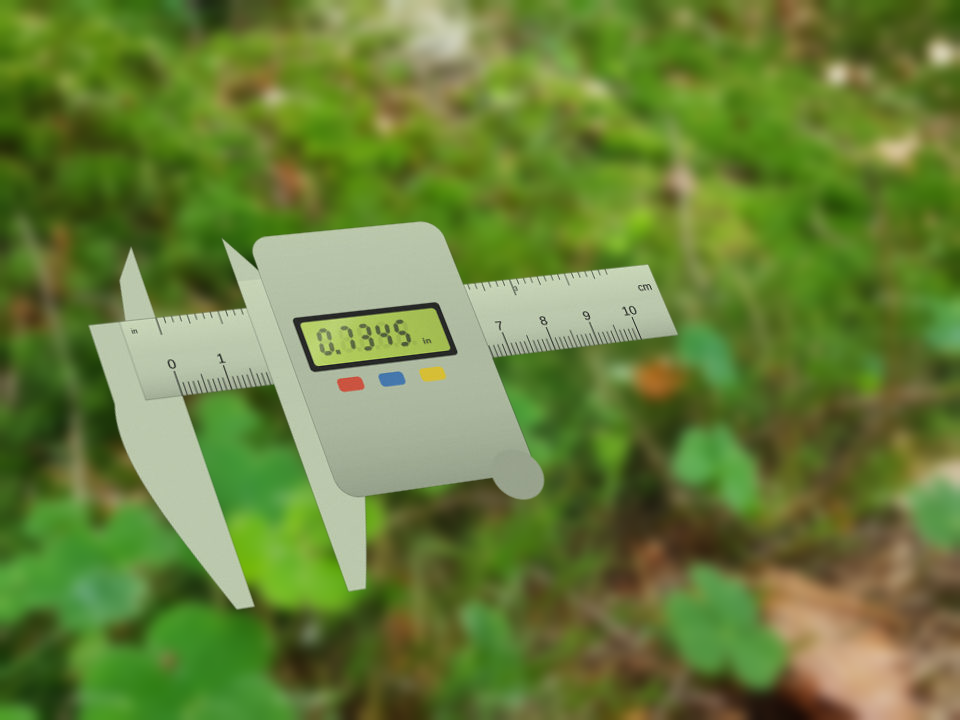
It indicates **0.7345** in
